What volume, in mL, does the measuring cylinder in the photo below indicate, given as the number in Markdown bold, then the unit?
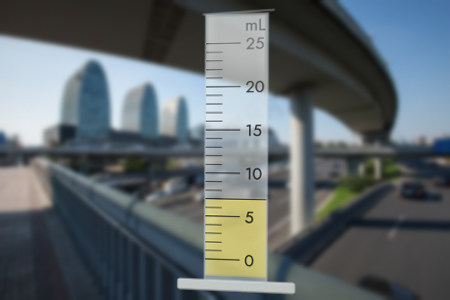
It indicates **7** mL
